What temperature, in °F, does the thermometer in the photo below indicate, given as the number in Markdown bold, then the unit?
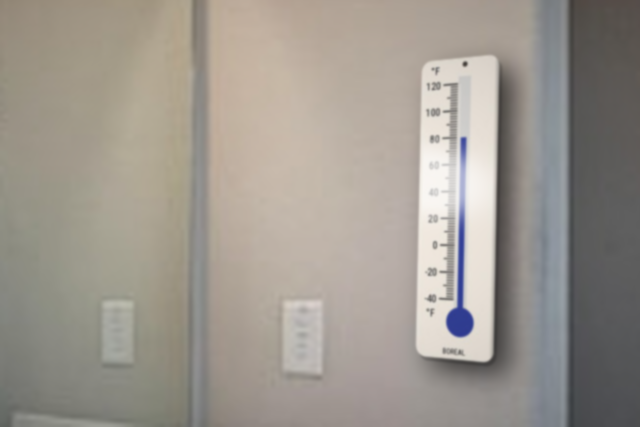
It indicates **80** °F
